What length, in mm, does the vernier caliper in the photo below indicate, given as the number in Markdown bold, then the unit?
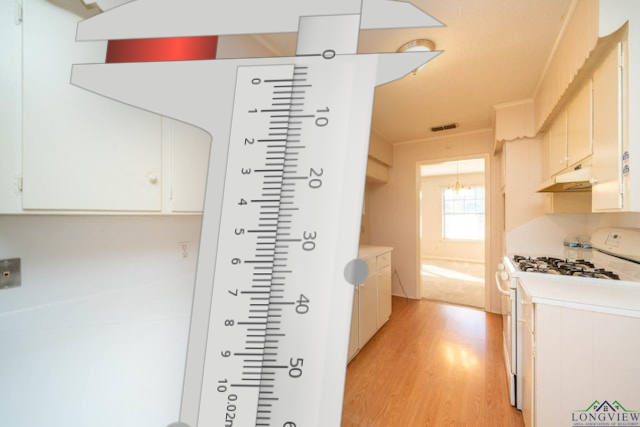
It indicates **4.0** mm
